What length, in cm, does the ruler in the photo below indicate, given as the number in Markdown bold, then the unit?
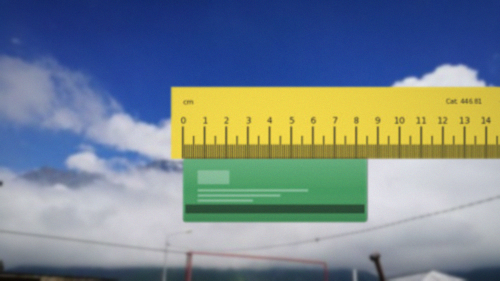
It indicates **8.5** cm
